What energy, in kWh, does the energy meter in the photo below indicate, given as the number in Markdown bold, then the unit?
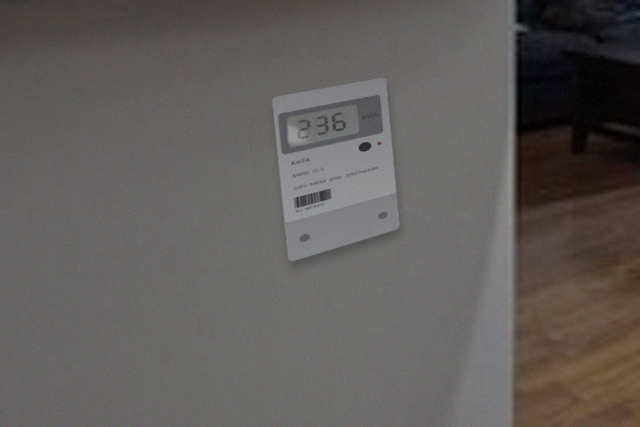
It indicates **236** kWh
